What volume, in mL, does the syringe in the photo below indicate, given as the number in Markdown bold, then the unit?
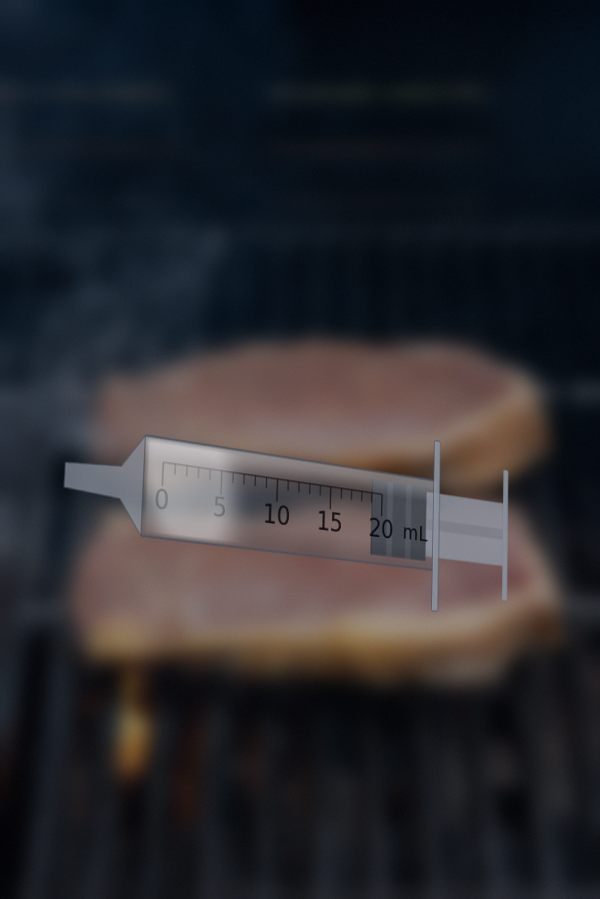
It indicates **19** mL
